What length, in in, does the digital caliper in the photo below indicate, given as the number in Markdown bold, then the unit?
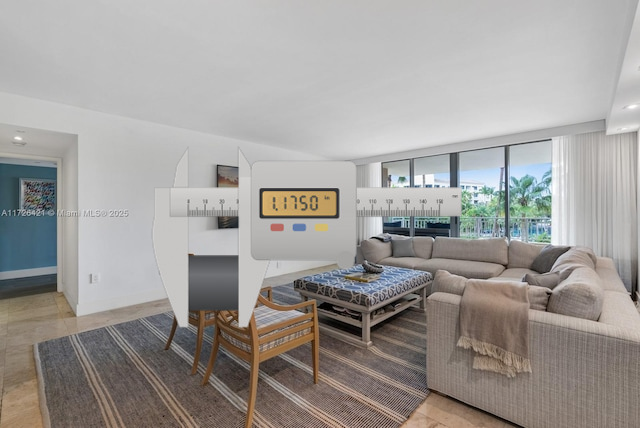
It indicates **1.1750** in
